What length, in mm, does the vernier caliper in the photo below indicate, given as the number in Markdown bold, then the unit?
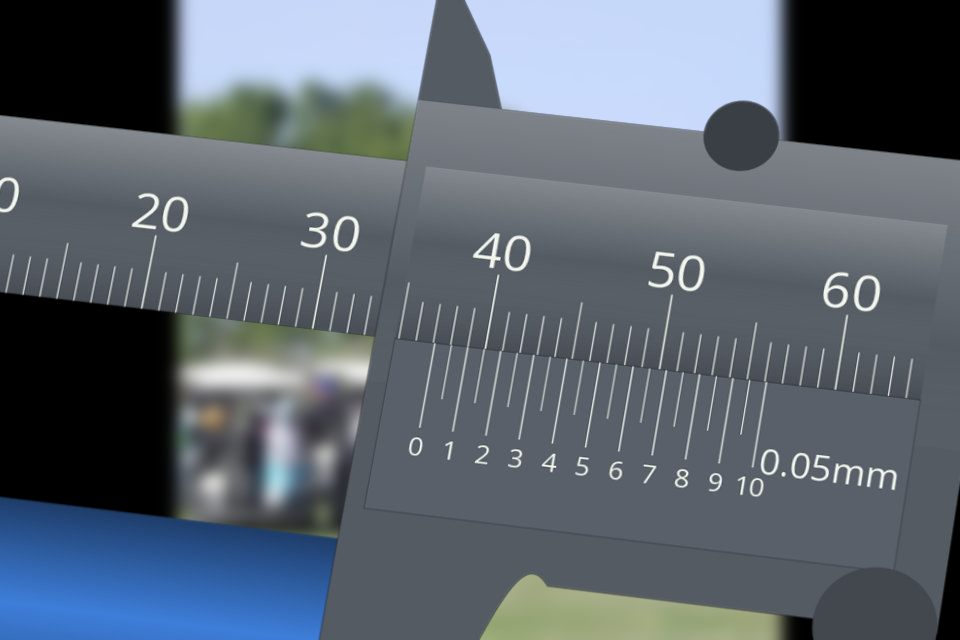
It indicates **37.1** mm
